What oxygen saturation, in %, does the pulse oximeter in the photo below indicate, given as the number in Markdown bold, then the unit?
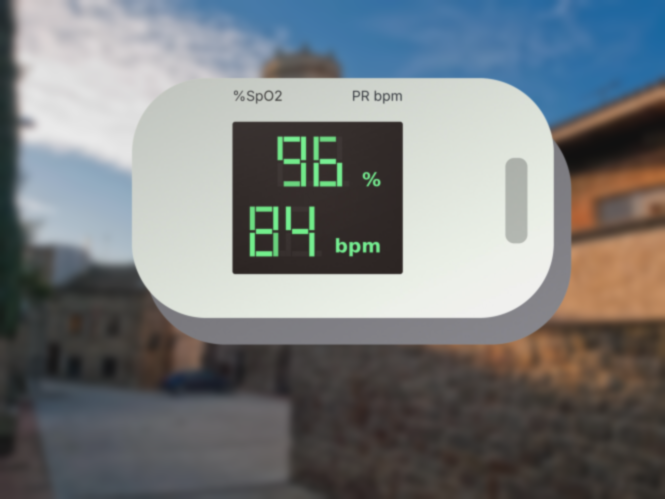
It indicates **96** %
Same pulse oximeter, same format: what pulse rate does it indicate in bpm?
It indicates **84** bpm
